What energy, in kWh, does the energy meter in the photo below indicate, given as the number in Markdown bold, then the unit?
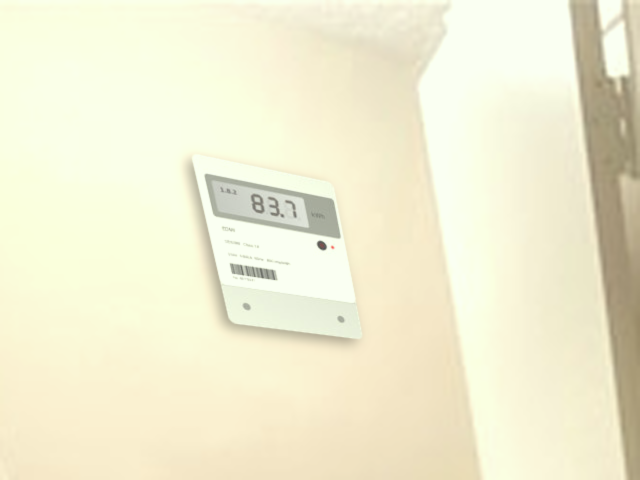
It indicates **83.7** kWh
